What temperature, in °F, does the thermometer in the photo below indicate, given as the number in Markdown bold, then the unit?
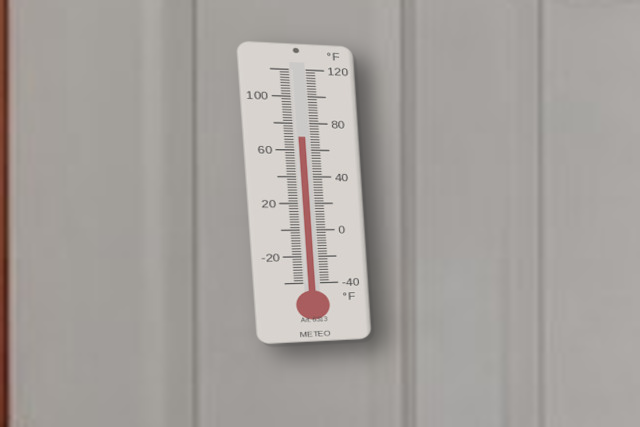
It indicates **70** °F
